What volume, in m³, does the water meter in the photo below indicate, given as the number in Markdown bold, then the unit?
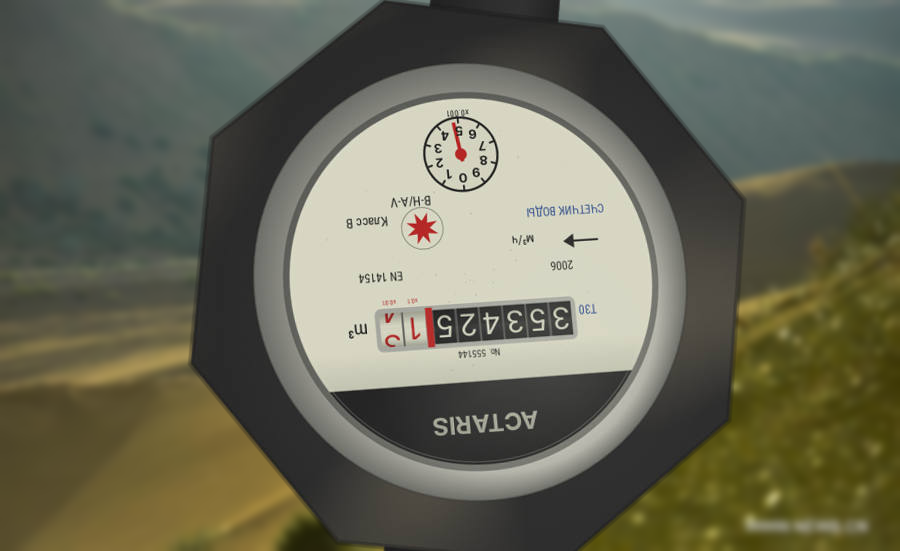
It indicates **353425.134** m³
